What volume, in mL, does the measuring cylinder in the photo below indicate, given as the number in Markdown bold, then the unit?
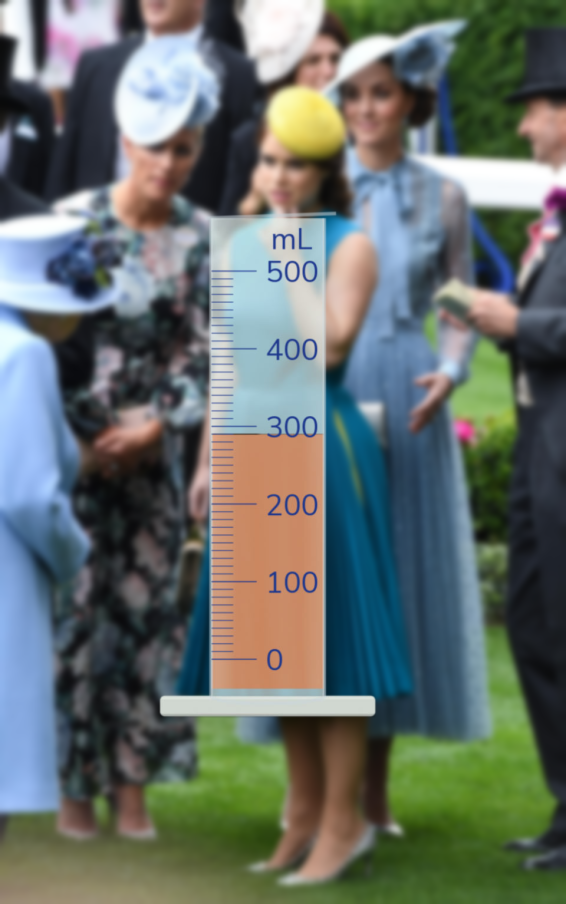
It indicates **290** mL
